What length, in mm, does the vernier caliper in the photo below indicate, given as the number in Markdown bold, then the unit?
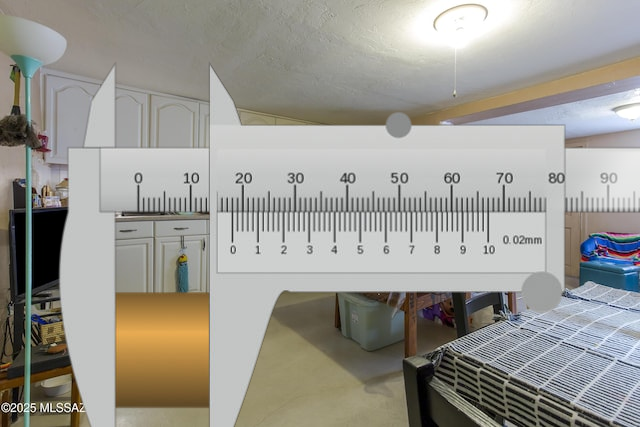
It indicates **18.0** mm
